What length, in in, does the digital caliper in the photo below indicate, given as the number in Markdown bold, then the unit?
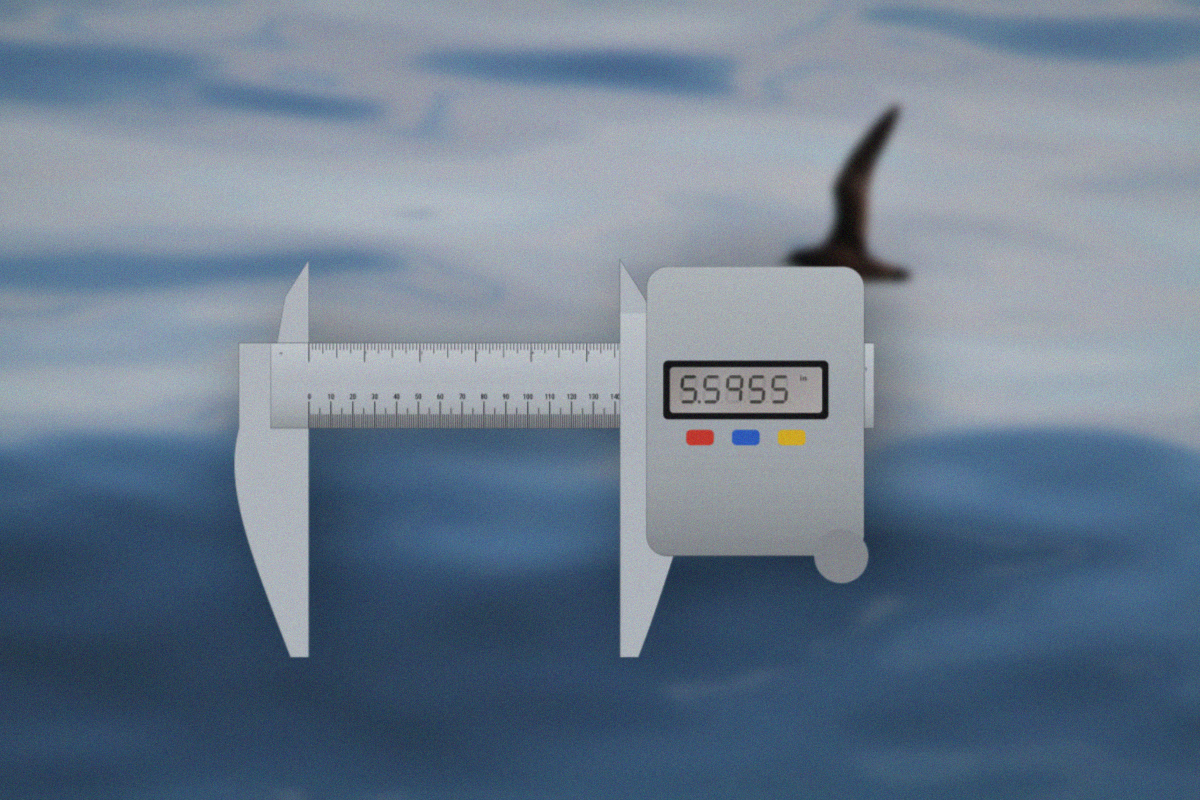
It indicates **5.5955** in
